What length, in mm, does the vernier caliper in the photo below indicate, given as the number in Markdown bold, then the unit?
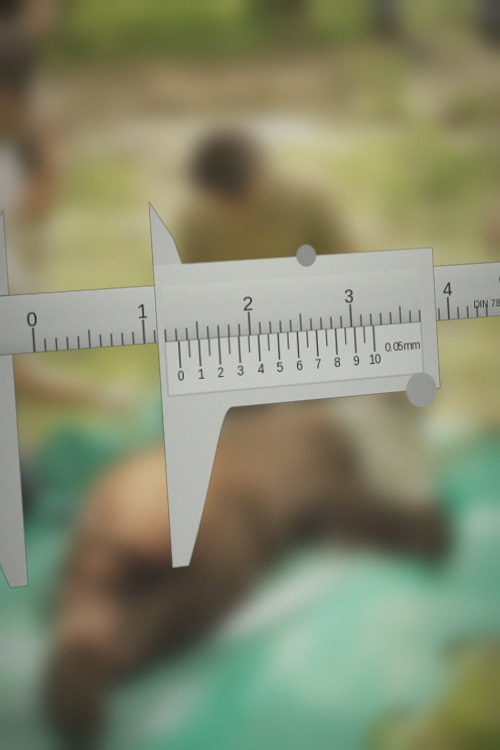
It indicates **13.2** mm
